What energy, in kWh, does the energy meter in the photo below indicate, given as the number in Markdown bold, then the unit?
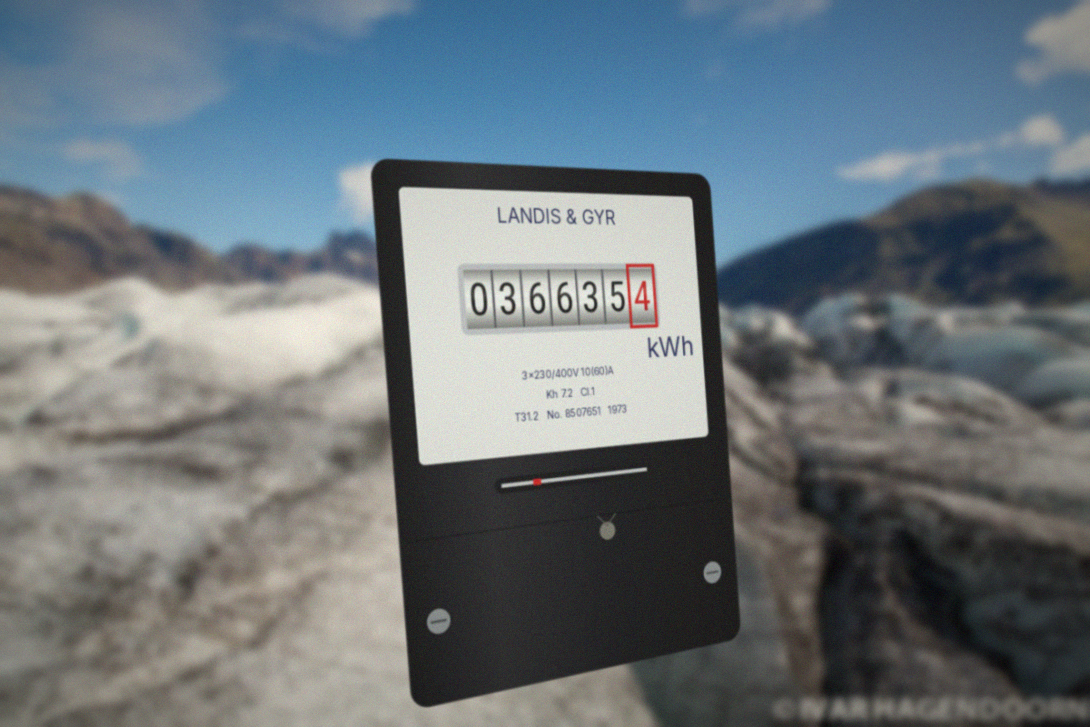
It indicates **36635.4** kWh
